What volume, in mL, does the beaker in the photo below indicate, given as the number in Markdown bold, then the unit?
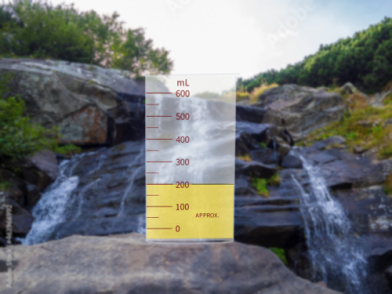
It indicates **200** mL
